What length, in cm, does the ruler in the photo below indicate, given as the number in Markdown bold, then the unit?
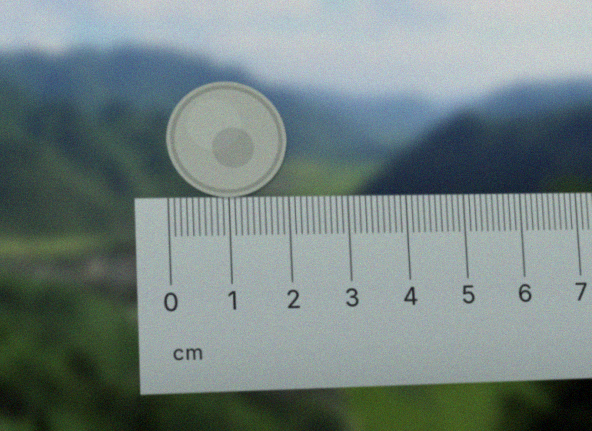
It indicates **2** cm
